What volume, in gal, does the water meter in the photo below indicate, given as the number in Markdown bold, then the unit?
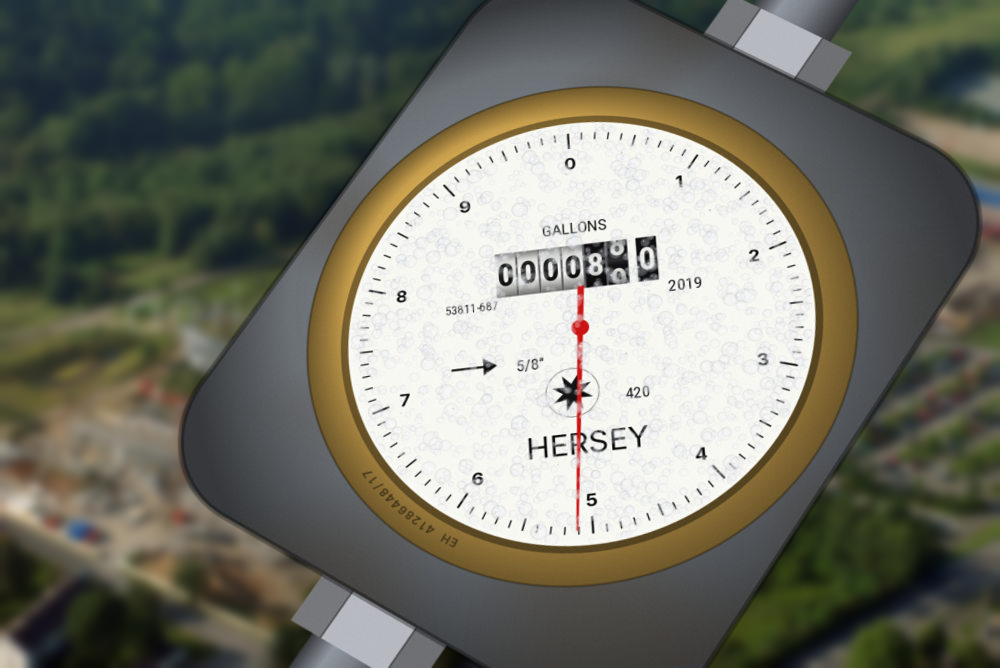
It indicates **885.1** gal
